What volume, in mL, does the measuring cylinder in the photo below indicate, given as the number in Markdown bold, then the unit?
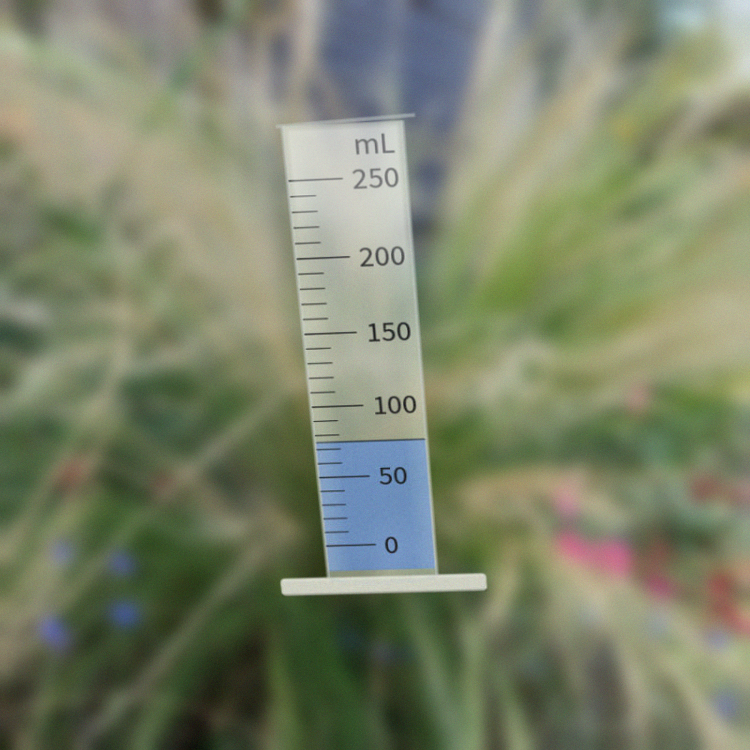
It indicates **75** mL
